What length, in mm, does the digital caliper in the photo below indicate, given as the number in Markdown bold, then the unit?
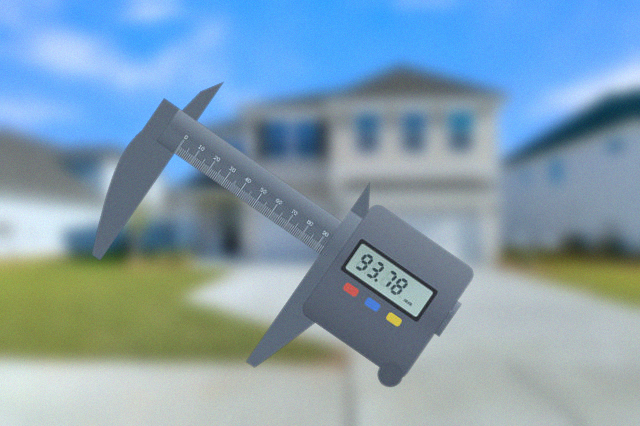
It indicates **93.78** mm
